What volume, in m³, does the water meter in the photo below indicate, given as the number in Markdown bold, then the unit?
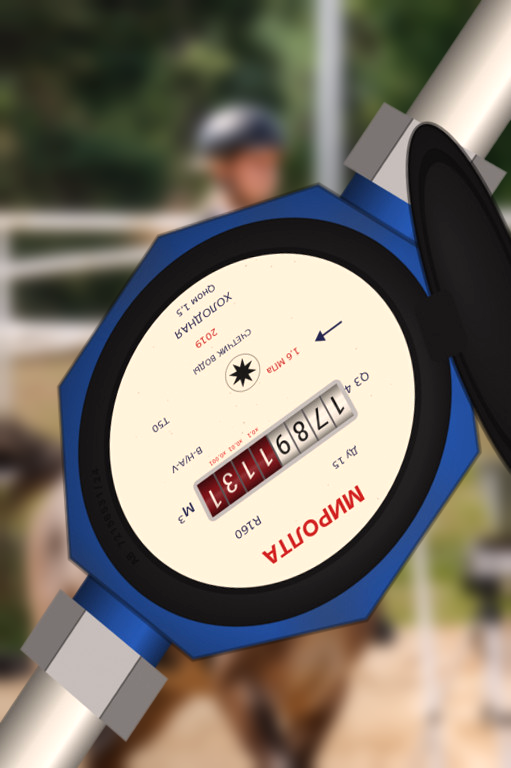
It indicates **1789.1131** m³
